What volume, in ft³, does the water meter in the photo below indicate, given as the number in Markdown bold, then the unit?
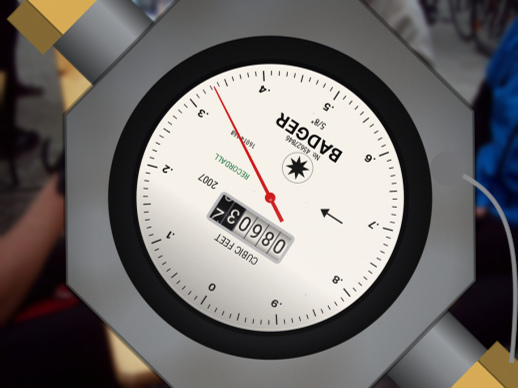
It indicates **86032.33** ft³
